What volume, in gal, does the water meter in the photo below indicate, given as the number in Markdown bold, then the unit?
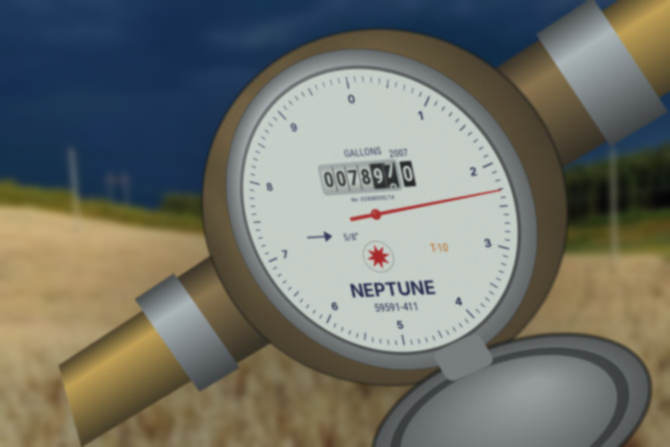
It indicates **78972.3** gal
